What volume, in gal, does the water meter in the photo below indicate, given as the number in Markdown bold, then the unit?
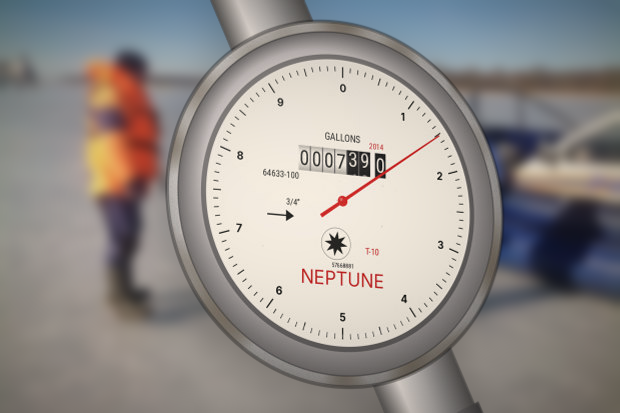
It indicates **7391.5** gal
